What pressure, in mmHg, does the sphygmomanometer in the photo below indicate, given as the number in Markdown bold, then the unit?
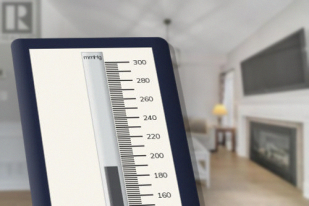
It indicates **190** mmHg
